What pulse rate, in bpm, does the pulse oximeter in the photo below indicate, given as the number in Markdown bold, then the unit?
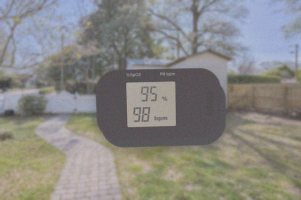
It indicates **98** bpm
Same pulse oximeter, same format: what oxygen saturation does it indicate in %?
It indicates **95** %
